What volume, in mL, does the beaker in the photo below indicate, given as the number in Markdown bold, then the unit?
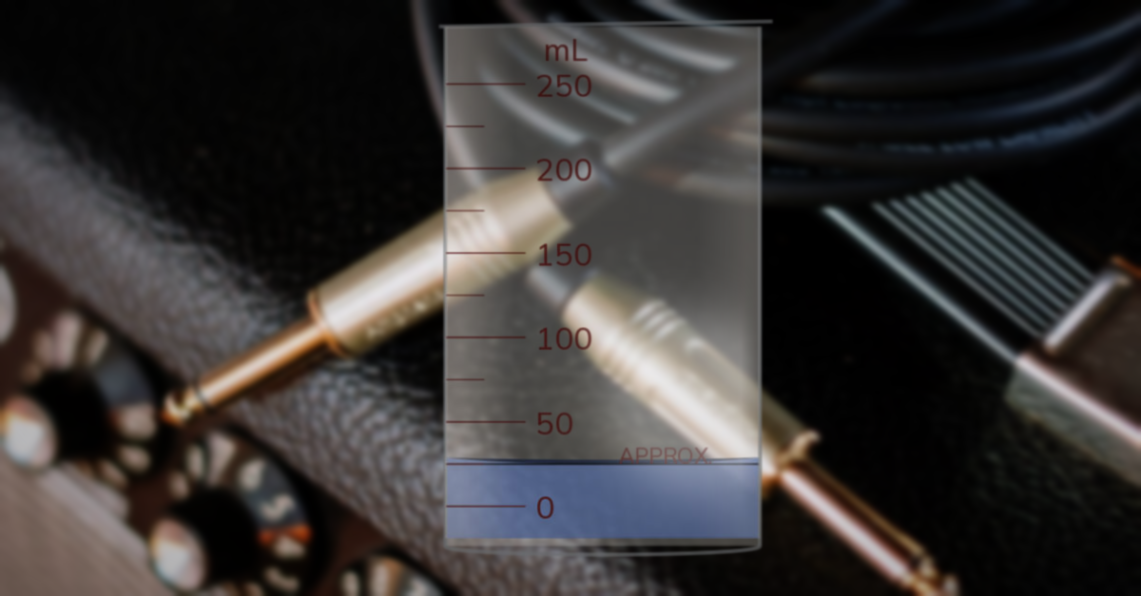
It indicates **25** mL
